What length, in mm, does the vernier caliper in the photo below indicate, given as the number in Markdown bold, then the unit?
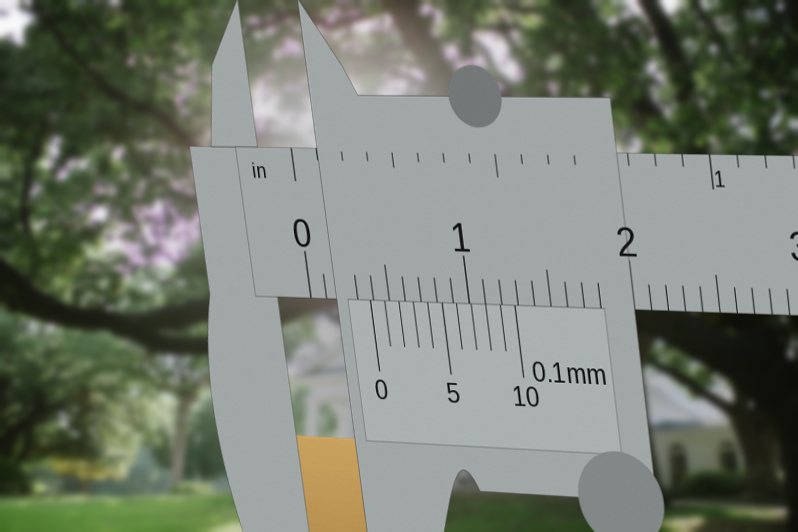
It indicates **3.8** mm
